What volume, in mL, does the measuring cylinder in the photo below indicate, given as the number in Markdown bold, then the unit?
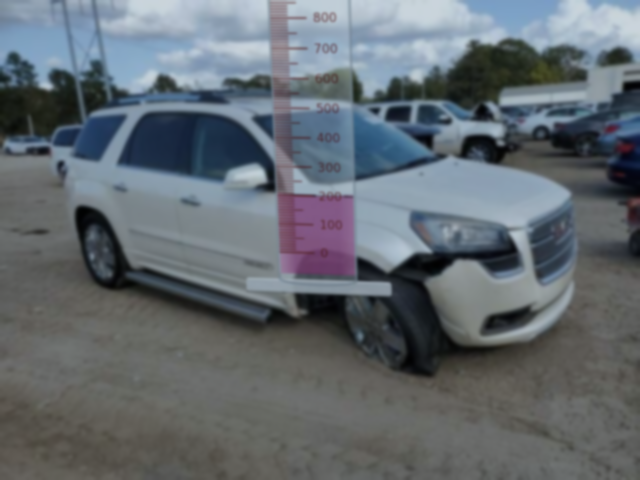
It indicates **200** mL
